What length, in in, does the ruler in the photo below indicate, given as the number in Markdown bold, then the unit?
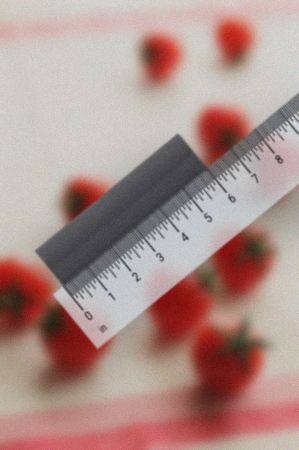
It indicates **6** in
